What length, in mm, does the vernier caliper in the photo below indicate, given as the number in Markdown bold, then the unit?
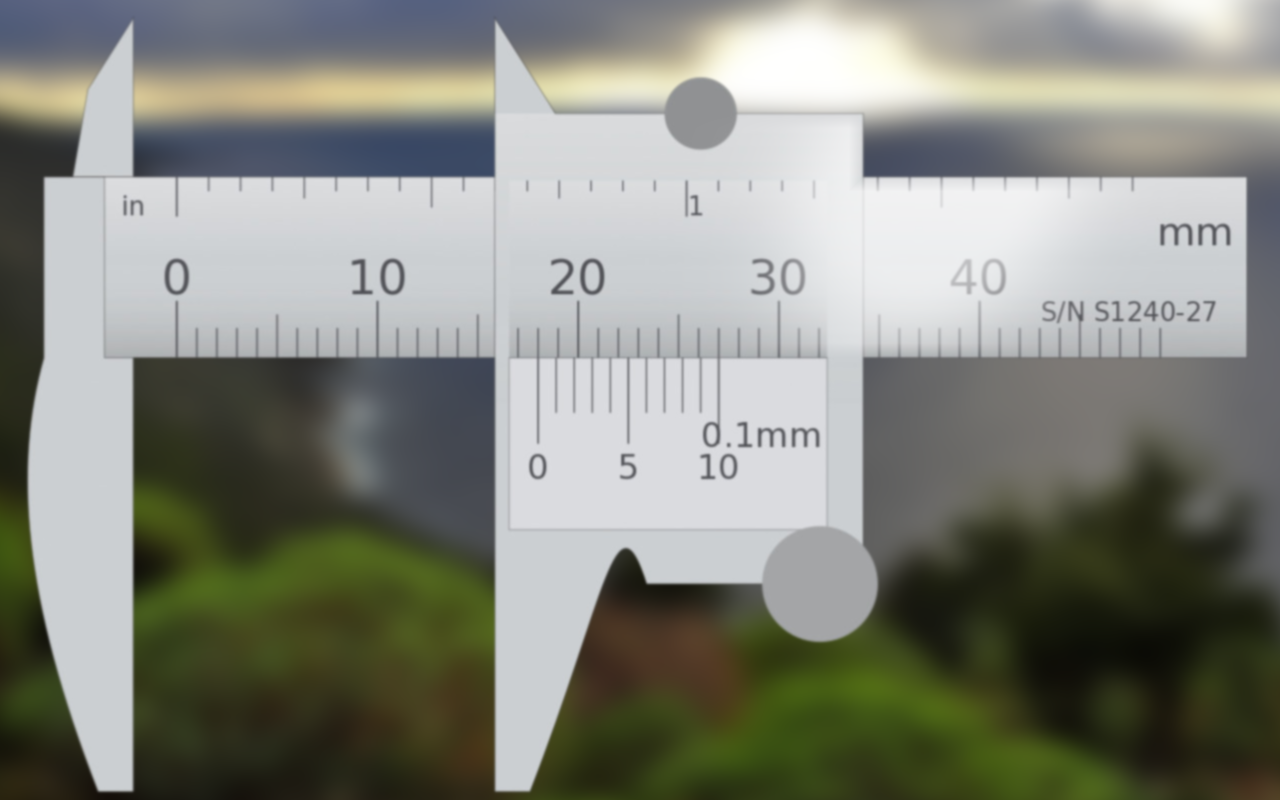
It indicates **18.0** mm
